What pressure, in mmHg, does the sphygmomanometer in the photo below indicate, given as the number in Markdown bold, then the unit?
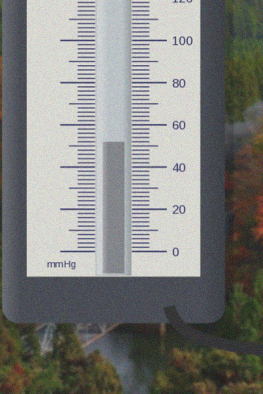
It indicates **52** mmHg
